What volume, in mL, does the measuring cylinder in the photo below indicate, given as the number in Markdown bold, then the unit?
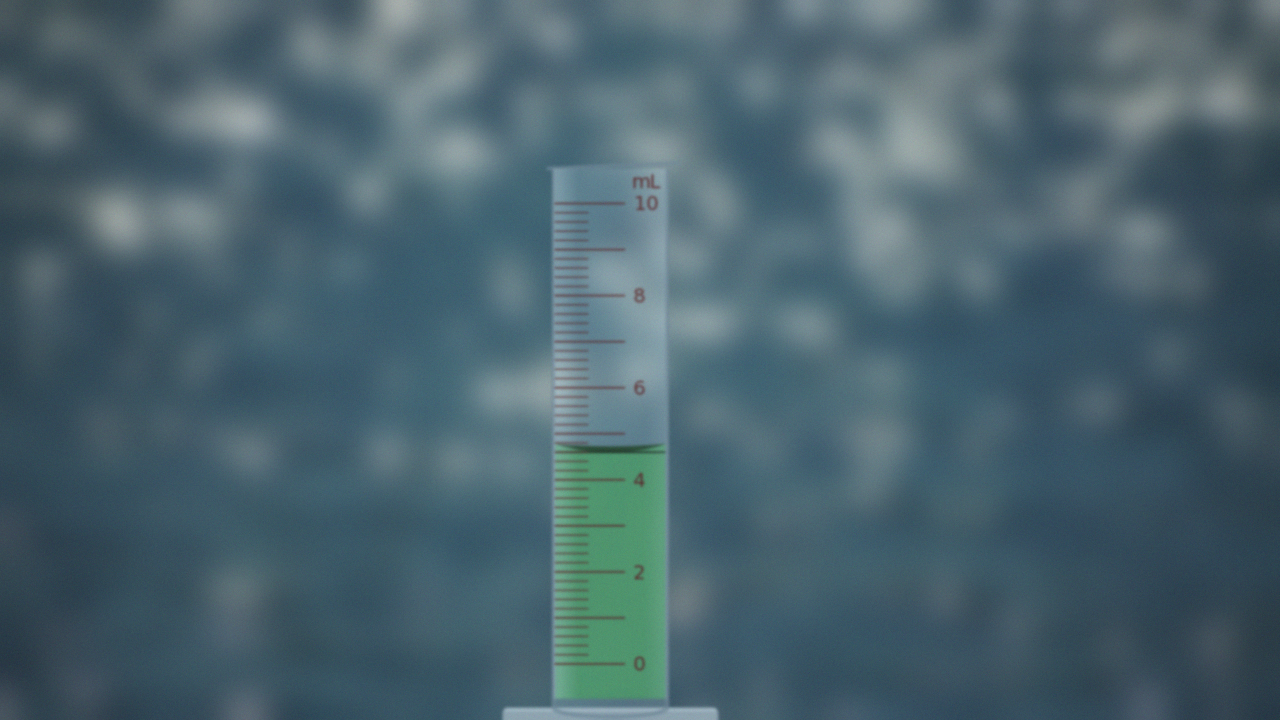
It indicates **4.6** mL
